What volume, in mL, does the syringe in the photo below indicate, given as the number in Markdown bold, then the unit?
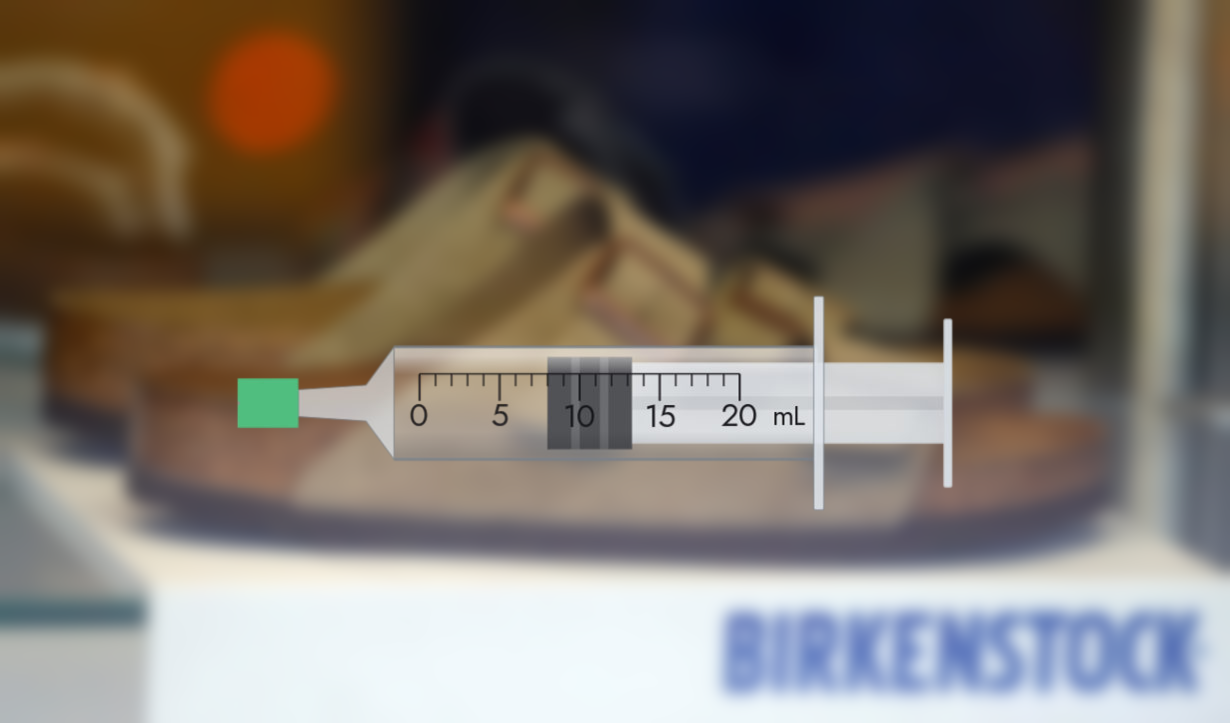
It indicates **8** mL
